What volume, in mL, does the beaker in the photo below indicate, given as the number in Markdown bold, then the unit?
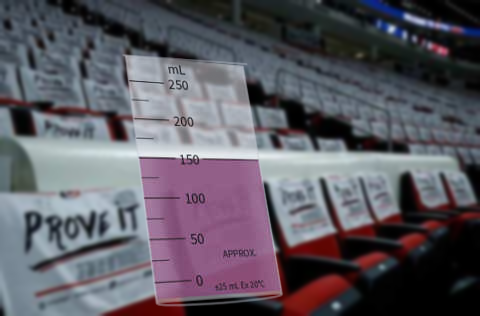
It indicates **150** mL
